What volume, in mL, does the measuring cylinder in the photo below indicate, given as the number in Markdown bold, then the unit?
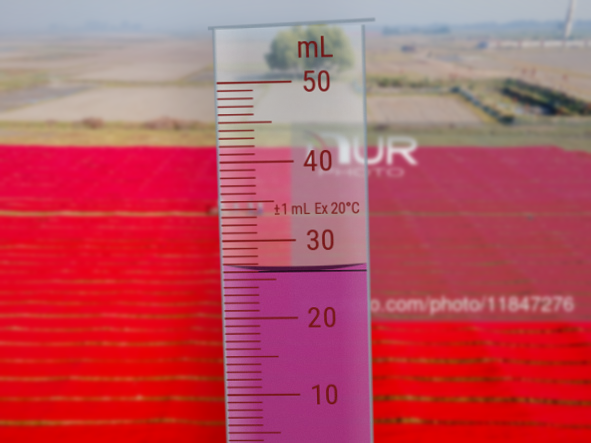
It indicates **26** mL
